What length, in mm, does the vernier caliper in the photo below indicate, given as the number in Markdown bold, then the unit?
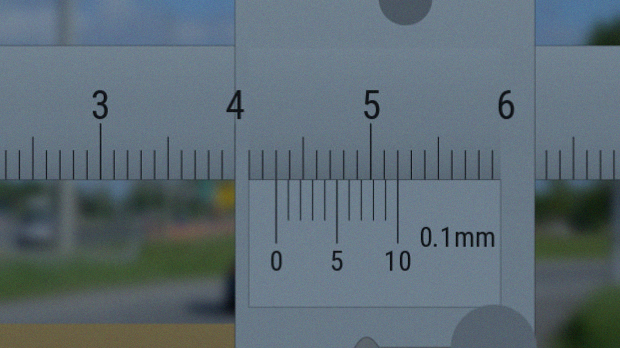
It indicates **43.0** mm
